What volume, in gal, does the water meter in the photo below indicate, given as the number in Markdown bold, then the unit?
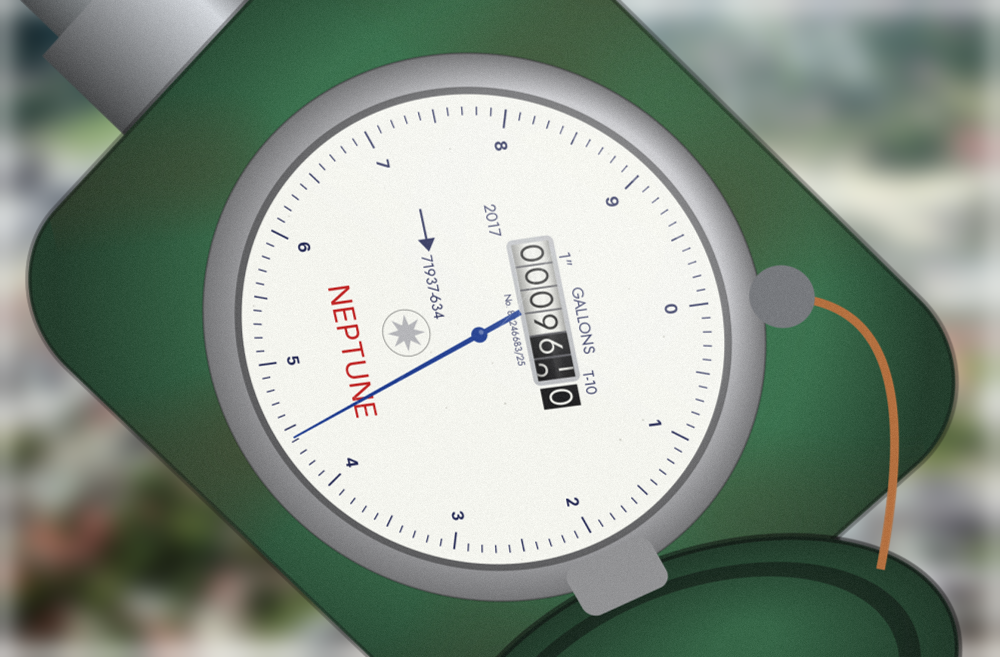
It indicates **9614.4** gal
